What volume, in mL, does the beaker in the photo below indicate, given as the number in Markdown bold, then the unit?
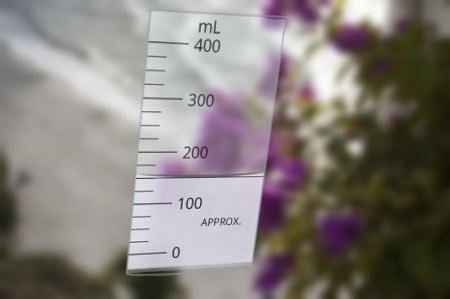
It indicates **150** mL
